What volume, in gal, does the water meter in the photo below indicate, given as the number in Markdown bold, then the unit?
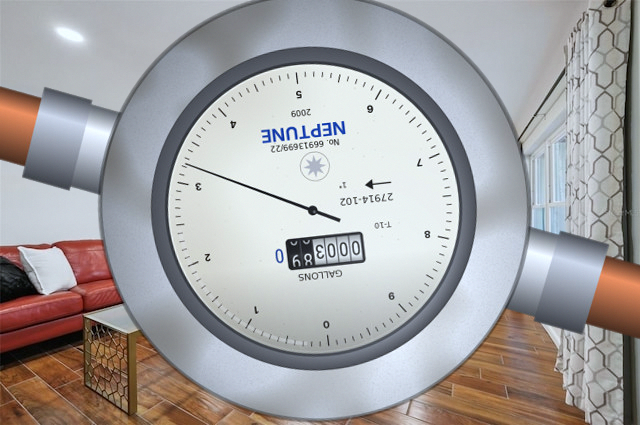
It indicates **3893.2** gal
